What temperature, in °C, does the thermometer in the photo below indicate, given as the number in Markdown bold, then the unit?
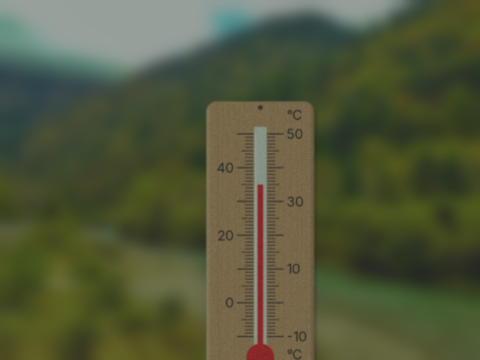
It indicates **35** °C
